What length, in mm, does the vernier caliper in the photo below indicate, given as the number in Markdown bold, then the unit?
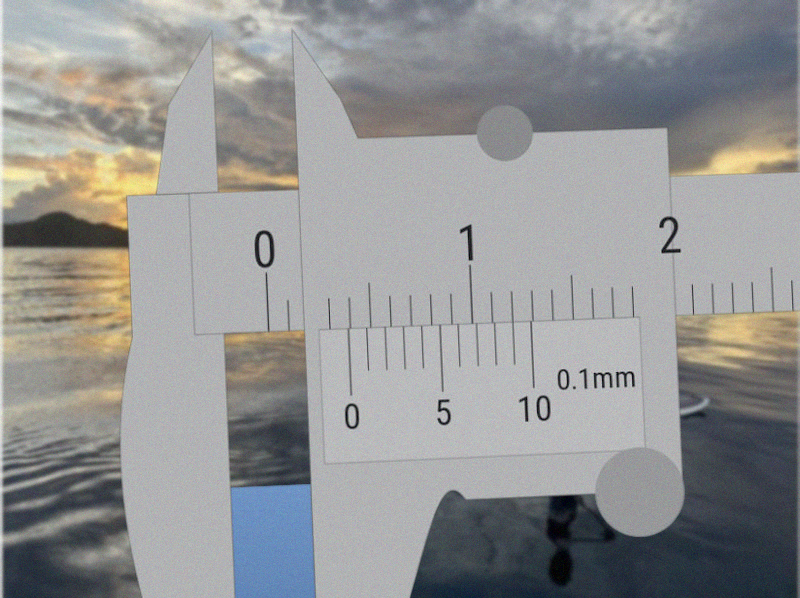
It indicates **3.9** mm
